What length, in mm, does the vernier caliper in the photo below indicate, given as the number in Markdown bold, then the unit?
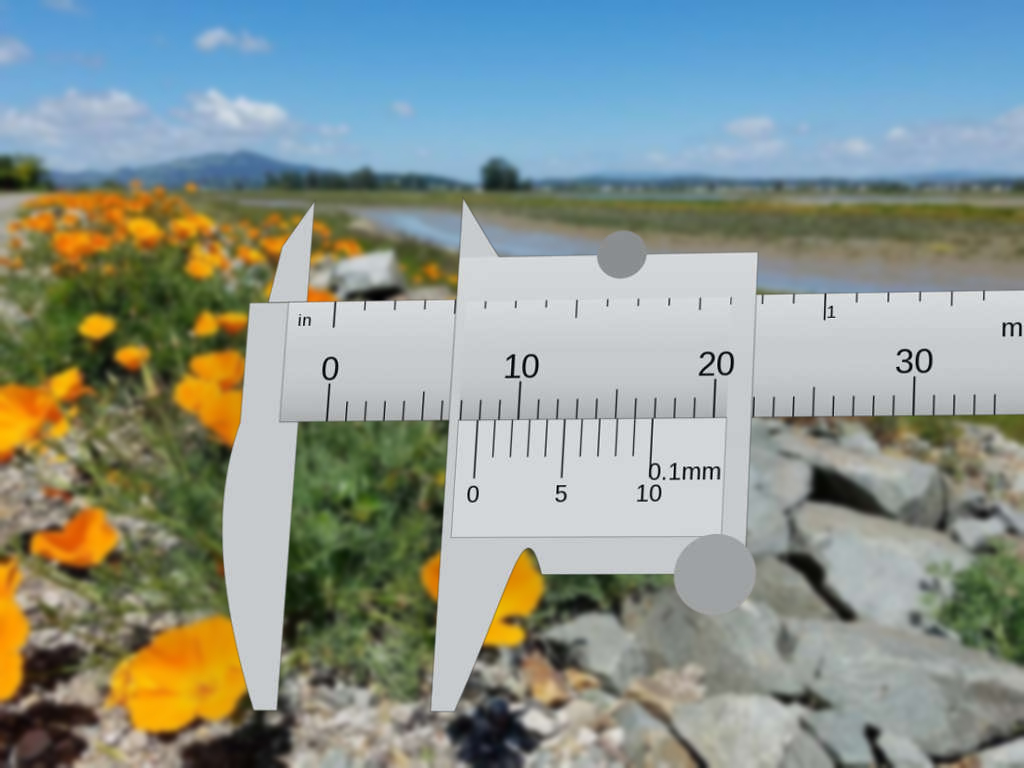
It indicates **7.9** mm
